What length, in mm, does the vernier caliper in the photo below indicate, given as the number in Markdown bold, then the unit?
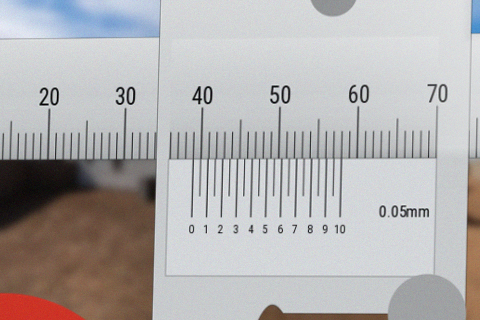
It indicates **39.0** mm
